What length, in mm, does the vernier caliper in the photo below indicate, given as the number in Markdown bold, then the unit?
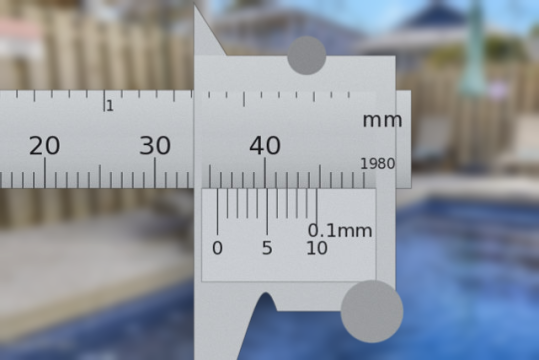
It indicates **35.7** mm
